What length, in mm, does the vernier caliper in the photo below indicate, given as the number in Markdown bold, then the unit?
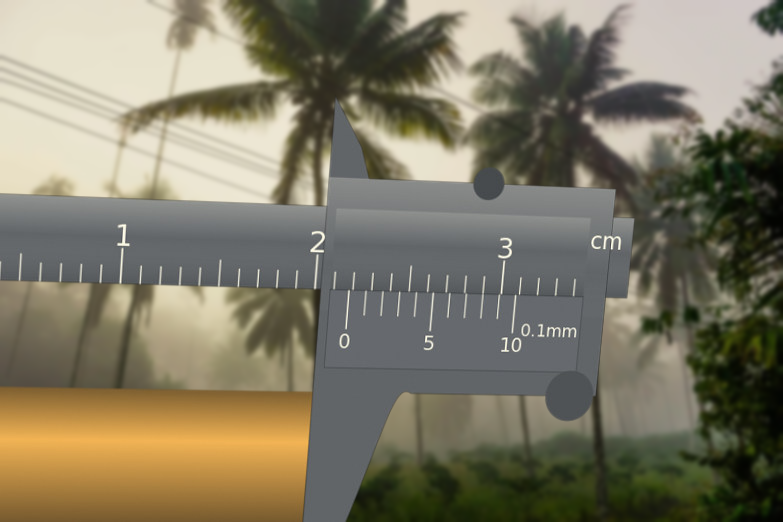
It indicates **21.8** mm
